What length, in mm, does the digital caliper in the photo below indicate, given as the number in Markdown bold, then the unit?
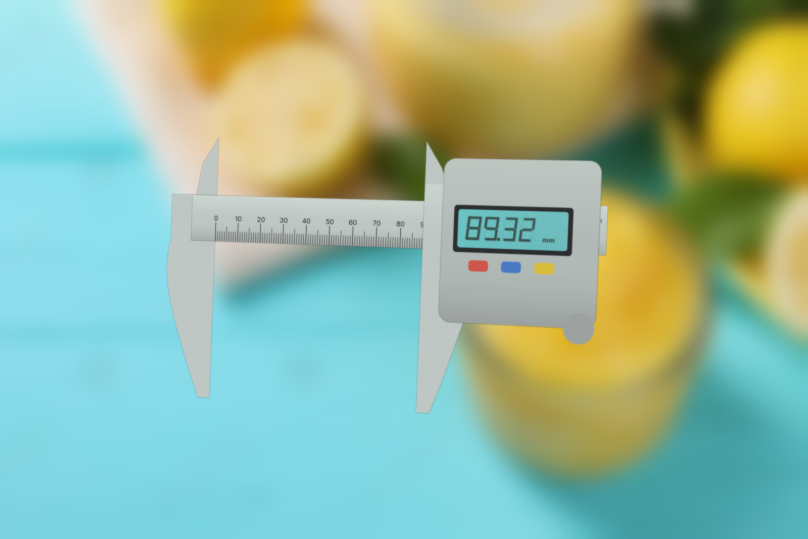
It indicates **89.32** mm
